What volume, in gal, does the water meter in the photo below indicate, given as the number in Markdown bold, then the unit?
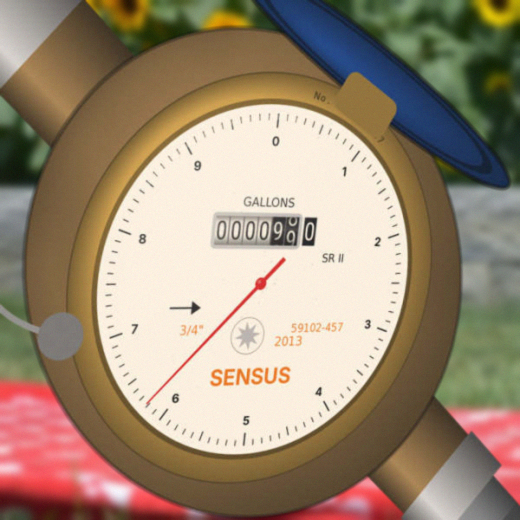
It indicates **986.2** gal
